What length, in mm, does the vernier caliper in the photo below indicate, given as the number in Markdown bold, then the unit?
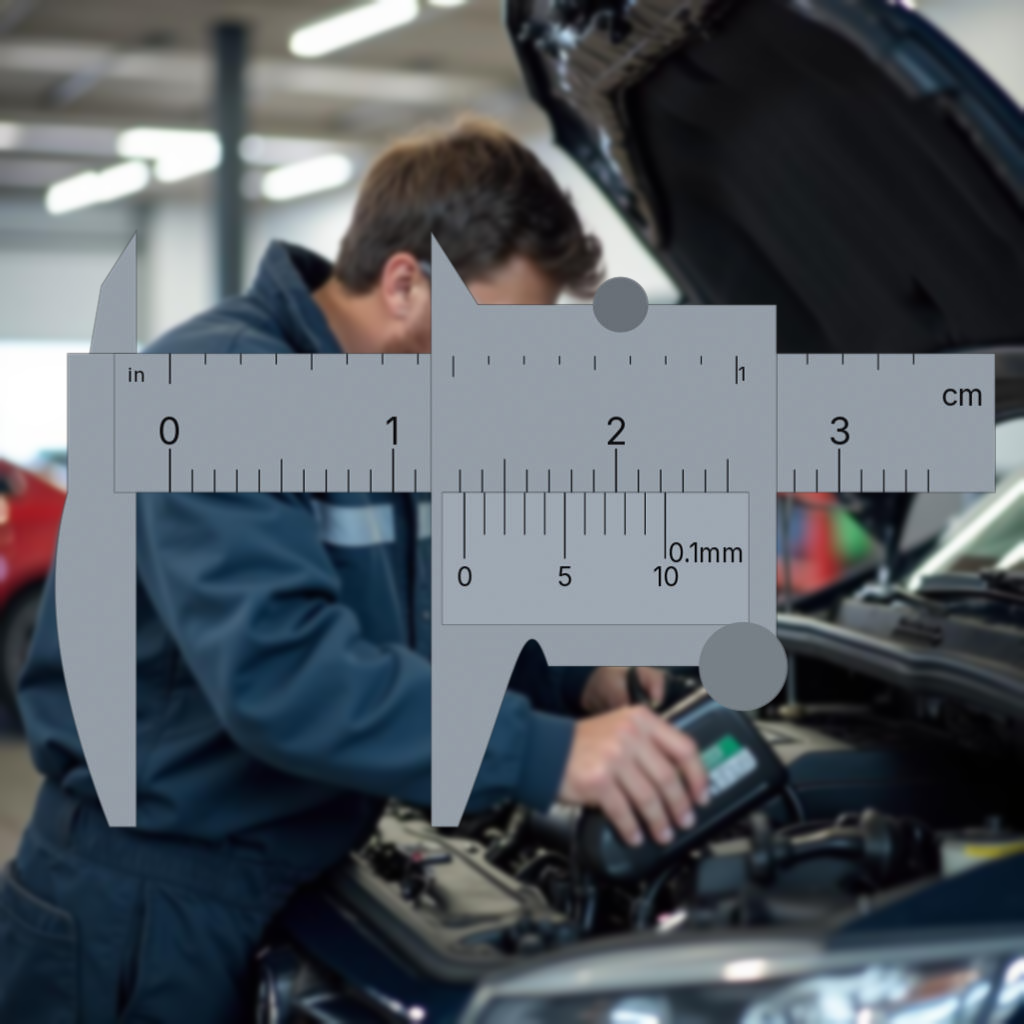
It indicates **13.2** mm
